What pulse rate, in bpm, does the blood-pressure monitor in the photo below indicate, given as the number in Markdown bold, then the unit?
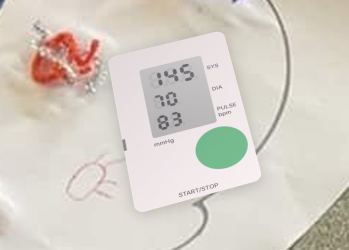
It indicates **83** bpm
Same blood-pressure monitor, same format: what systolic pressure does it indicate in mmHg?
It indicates **145** mmHg
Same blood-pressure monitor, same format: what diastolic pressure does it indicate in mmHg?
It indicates **70** mmHg
